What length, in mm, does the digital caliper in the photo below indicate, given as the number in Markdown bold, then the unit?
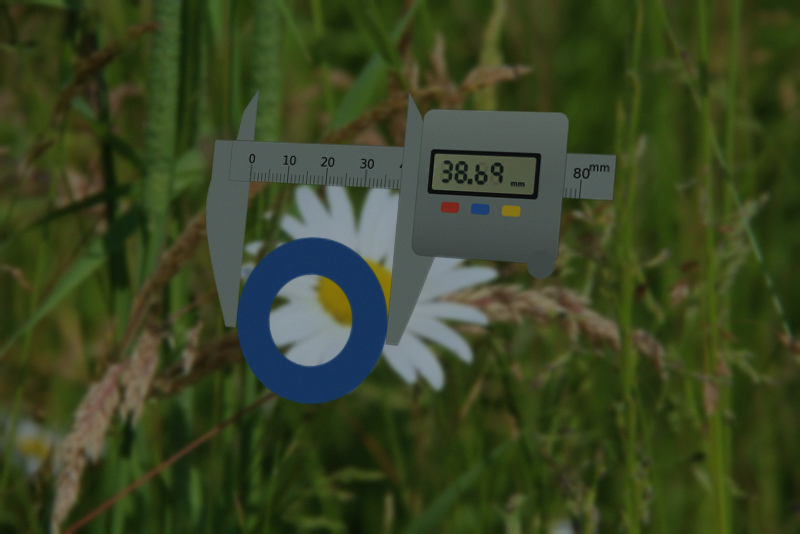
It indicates **38.69** mm
